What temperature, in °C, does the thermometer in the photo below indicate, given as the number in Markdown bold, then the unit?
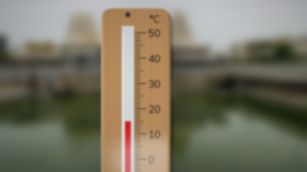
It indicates **15** °C
